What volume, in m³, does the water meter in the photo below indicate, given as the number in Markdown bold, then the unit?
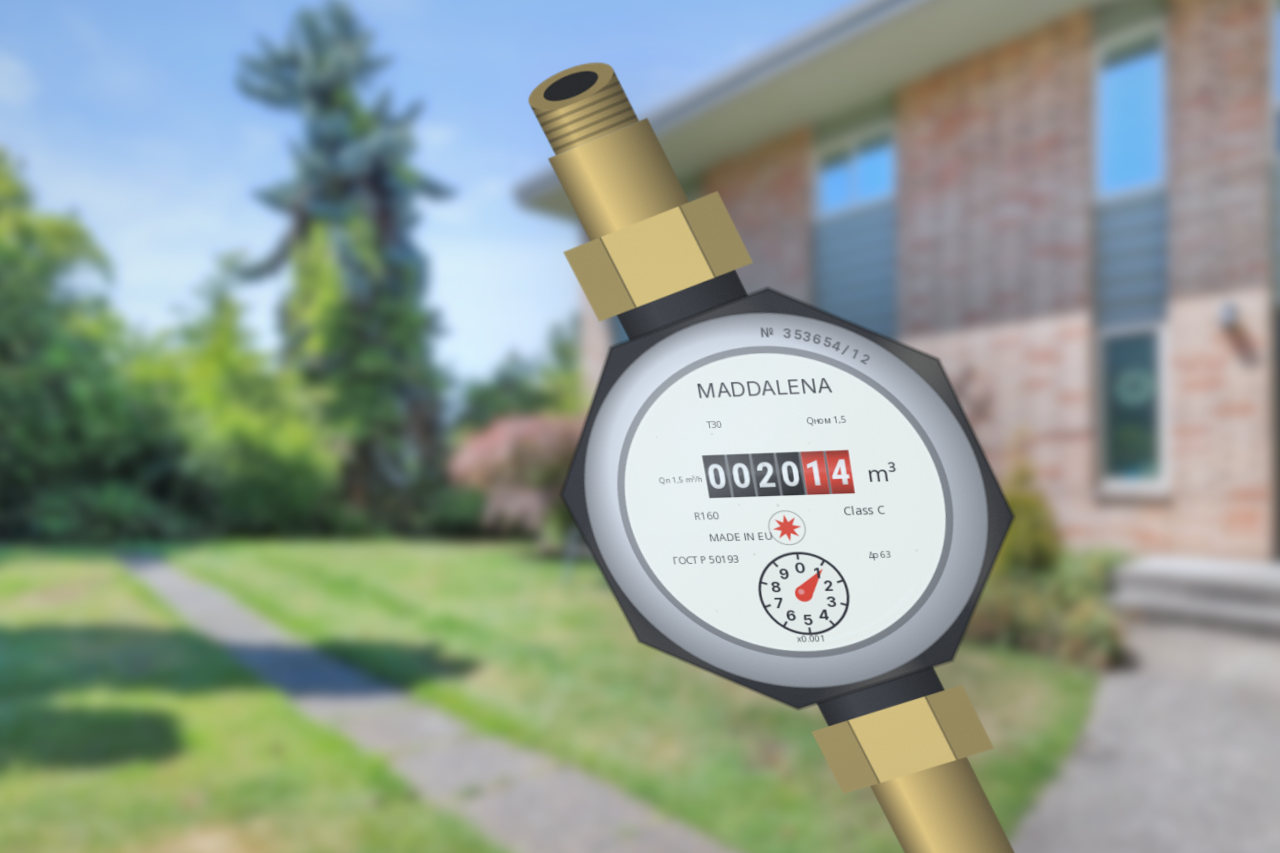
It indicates **20.141** m³
